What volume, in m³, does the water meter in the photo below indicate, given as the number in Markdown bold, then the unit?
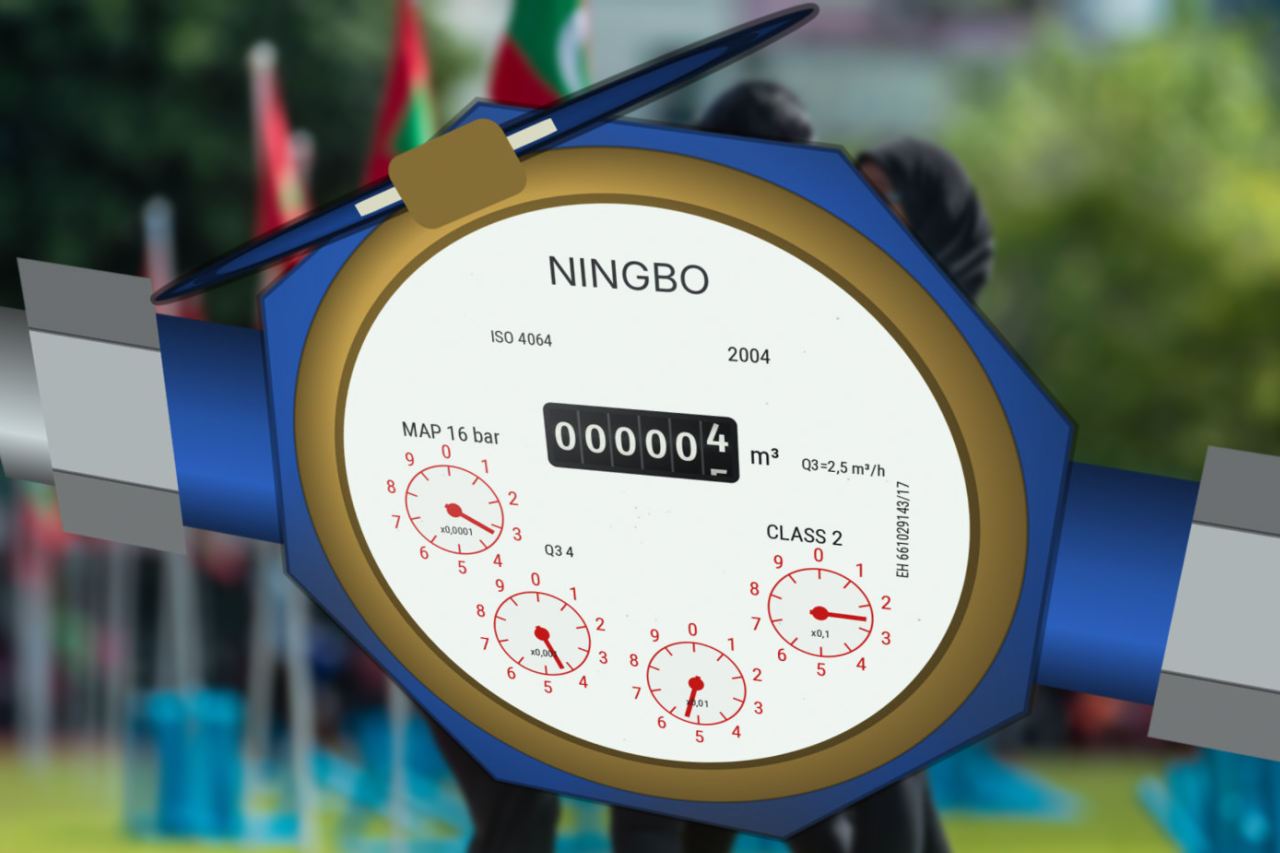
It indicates **4.2543** m³
